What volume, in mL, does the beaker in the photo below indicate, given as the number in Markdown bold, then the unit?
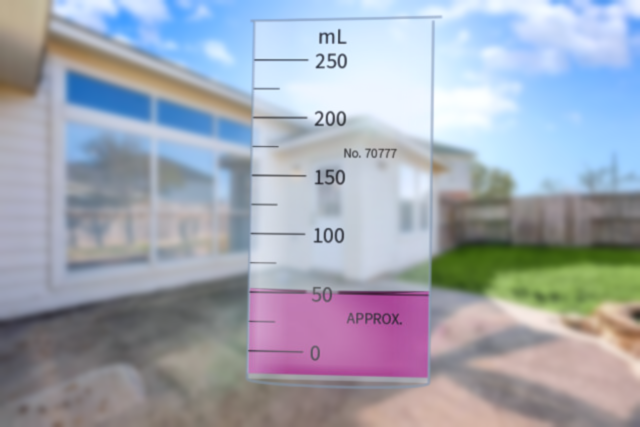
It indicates **50** mL
